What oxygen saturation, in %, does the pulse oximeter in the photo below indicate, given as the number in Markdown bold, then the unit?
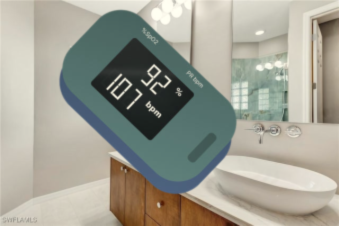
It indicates **92** %
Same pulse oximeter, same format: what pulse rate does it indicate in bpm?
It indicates **107** bpm
